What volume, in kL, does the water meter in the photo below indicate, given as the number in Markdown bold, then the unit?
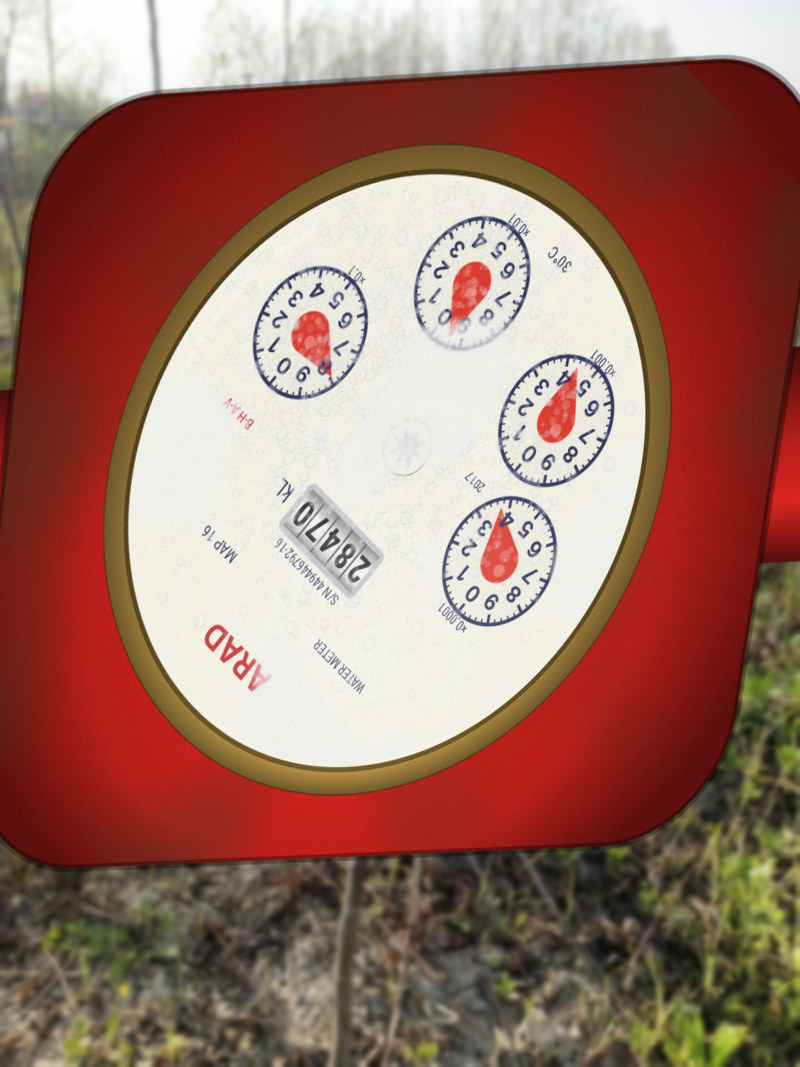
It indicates **28470.7943** kL
